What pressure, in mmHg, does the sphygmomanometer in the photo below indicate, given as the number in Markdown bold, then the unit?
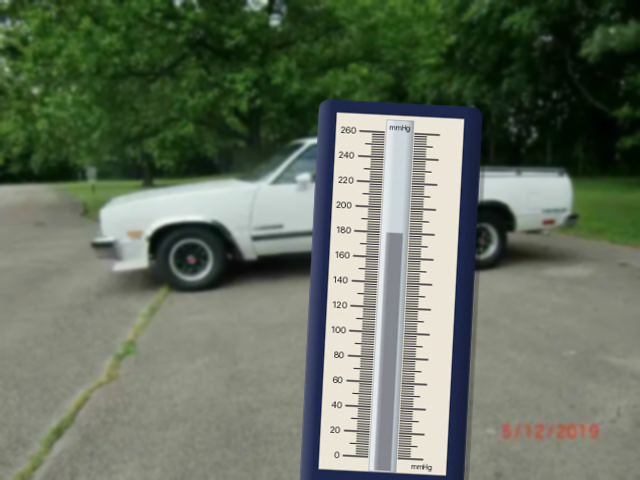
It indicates **180** mmHg
